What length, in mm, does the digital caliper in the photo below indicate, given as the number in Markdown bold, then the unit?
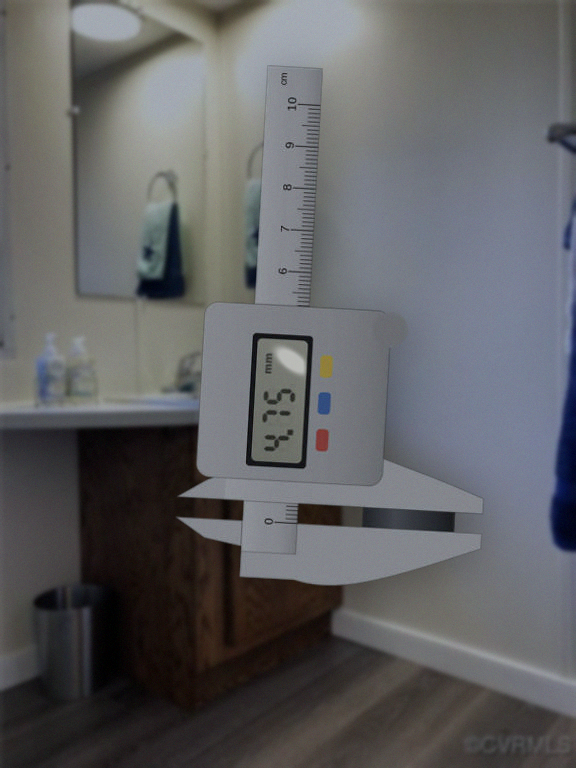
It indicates **4.75** mm
